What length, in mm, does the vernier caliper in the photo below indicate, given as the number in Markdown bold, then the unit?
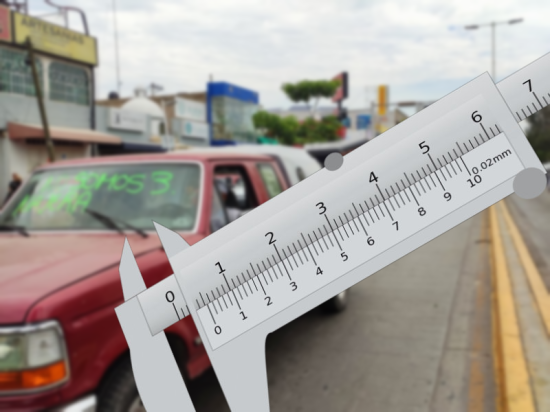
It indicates **5.4** mm
